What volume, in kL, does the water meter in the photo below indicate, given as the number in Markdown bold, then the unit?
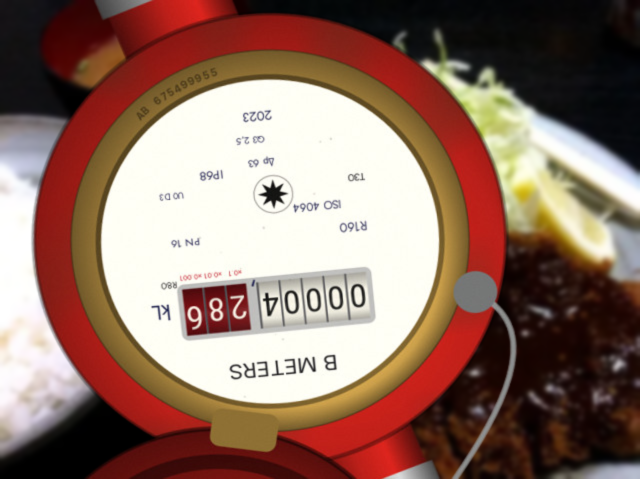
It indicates **4.286** kL
